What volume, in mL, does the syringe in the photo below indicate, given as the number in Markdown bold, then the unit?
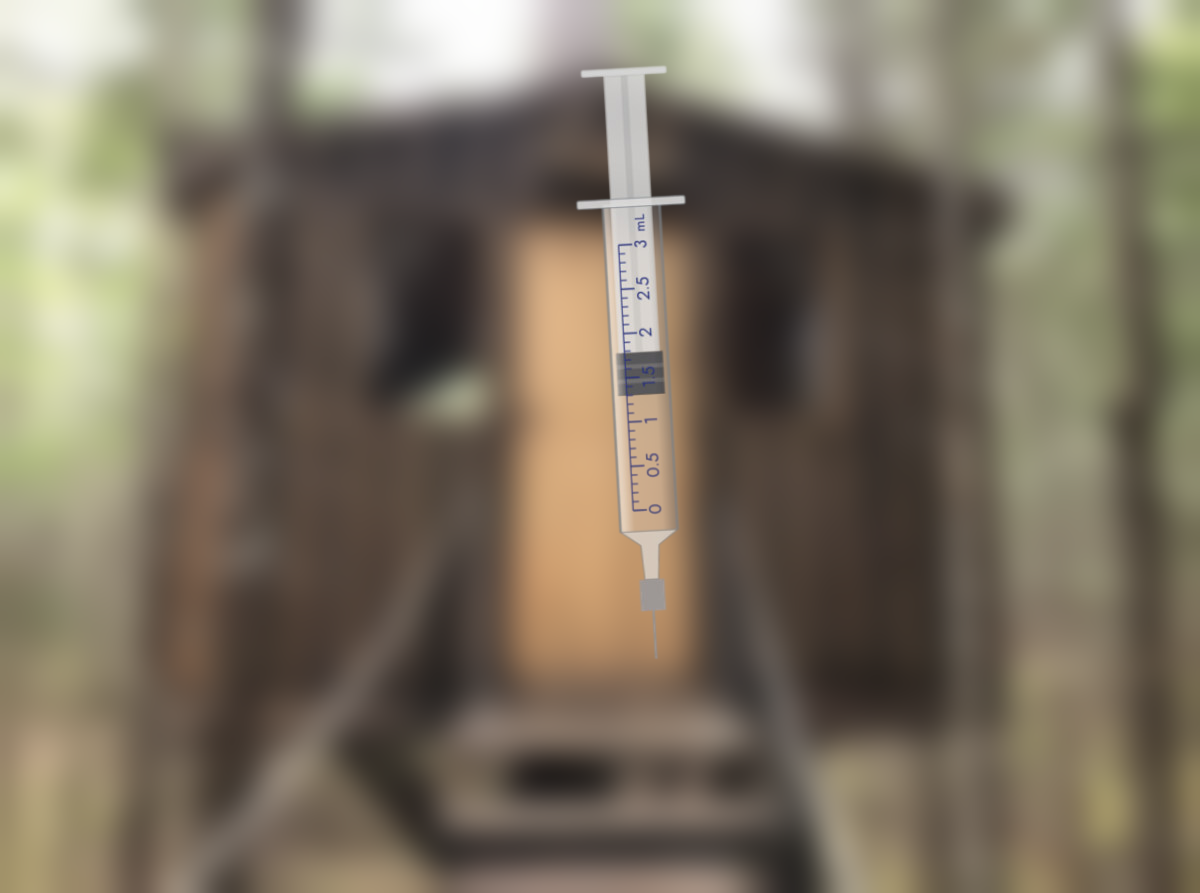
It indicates **1.3** mL
